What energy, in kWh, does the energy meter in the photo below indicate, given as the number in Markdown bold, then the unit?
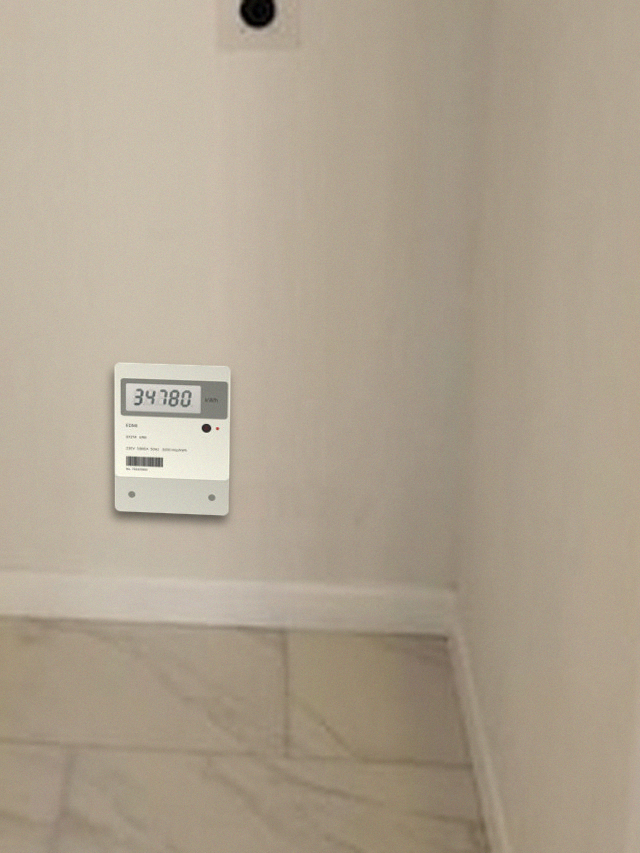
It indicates **34780** kWh
